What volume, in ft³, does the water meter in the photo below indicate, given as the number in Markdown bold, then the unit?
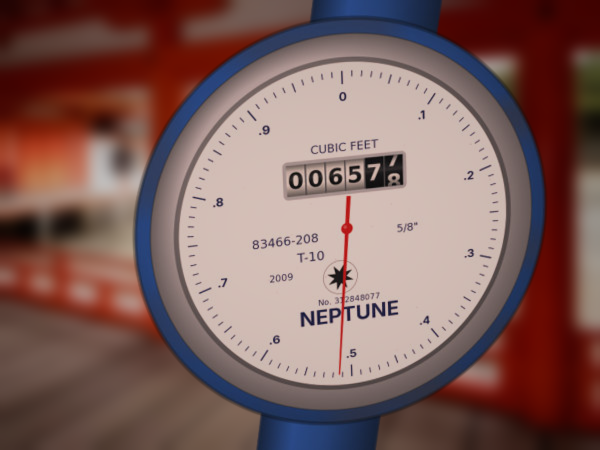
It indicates **6577.51** ft³
